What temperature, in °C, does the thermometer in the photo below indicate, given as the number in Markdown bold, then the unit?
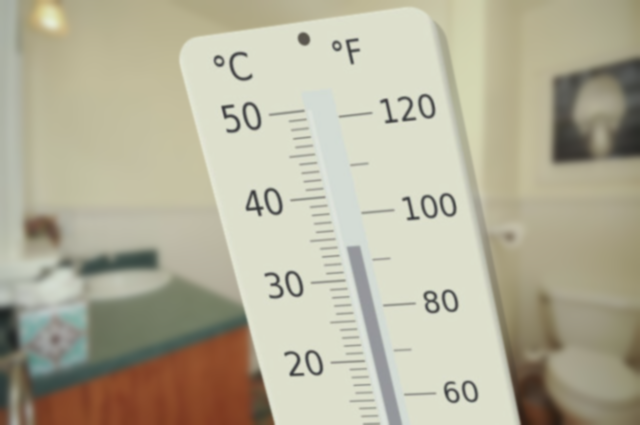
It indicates **34** °C
